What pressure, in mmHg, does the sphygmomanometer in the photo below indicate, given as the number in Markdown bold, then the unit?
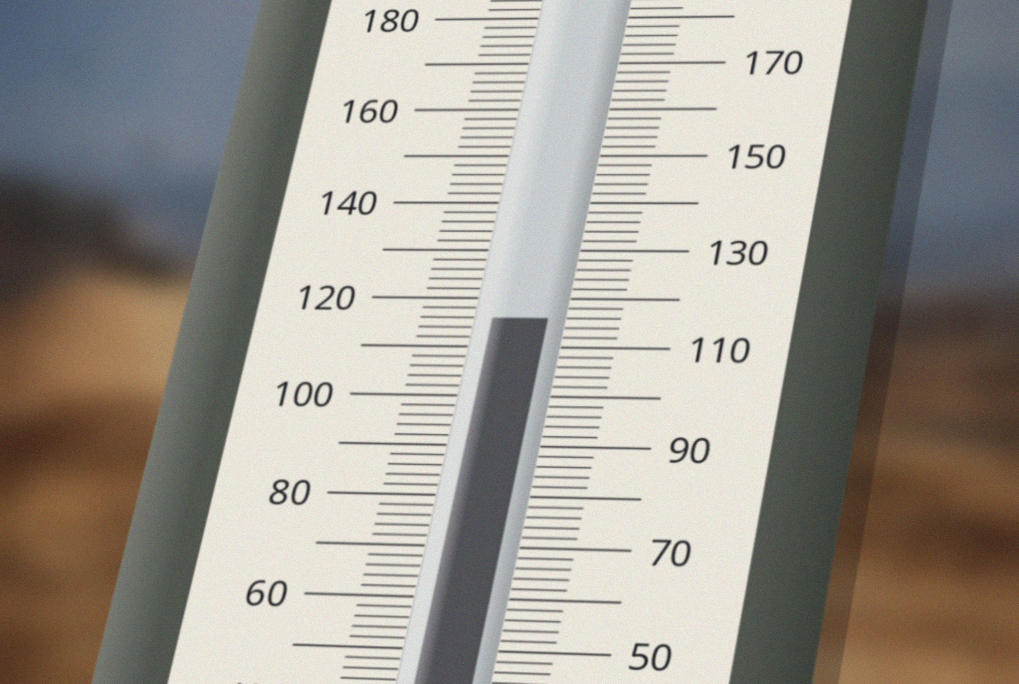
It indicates **116** mmHg
